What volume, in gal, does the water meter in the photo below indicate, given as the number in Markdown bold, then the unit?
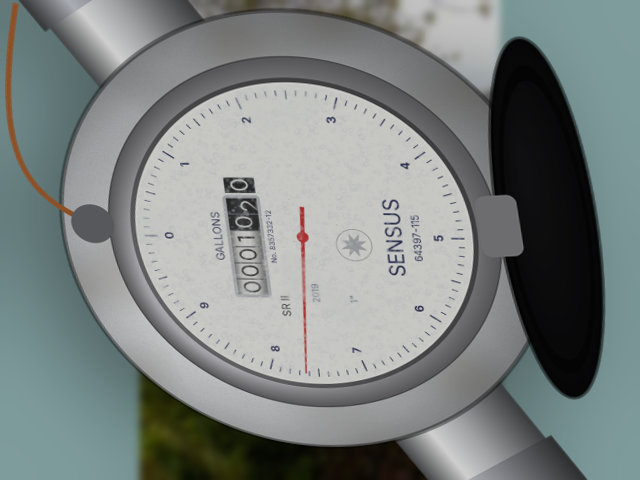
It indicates **1017.6** gal
